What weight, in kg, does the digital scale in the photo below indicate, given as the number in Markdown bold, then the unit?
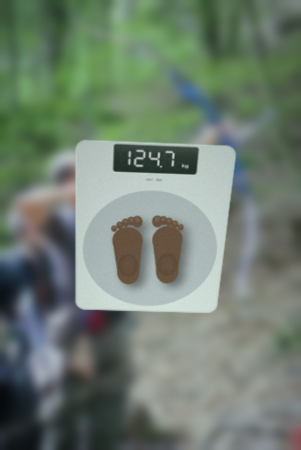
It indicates **124.7** kg
